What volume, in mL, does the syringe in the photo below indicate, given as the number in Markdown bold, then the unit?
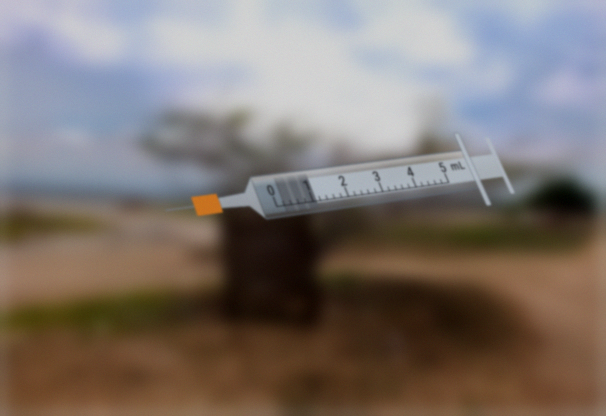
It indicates **0.2** mL
